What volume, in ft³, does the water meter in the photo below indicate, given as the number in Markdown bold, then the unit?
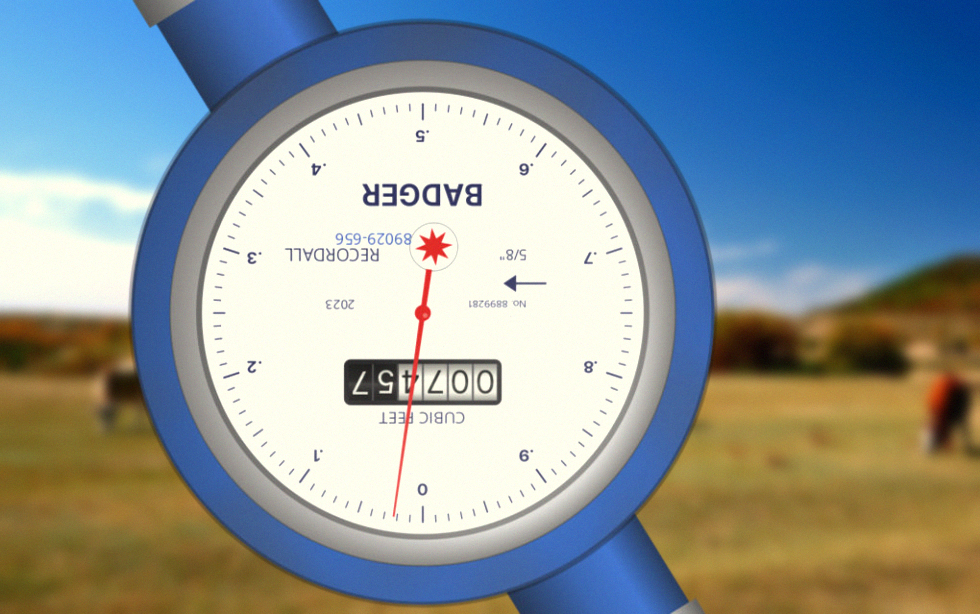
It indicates **7457.02** ft³
